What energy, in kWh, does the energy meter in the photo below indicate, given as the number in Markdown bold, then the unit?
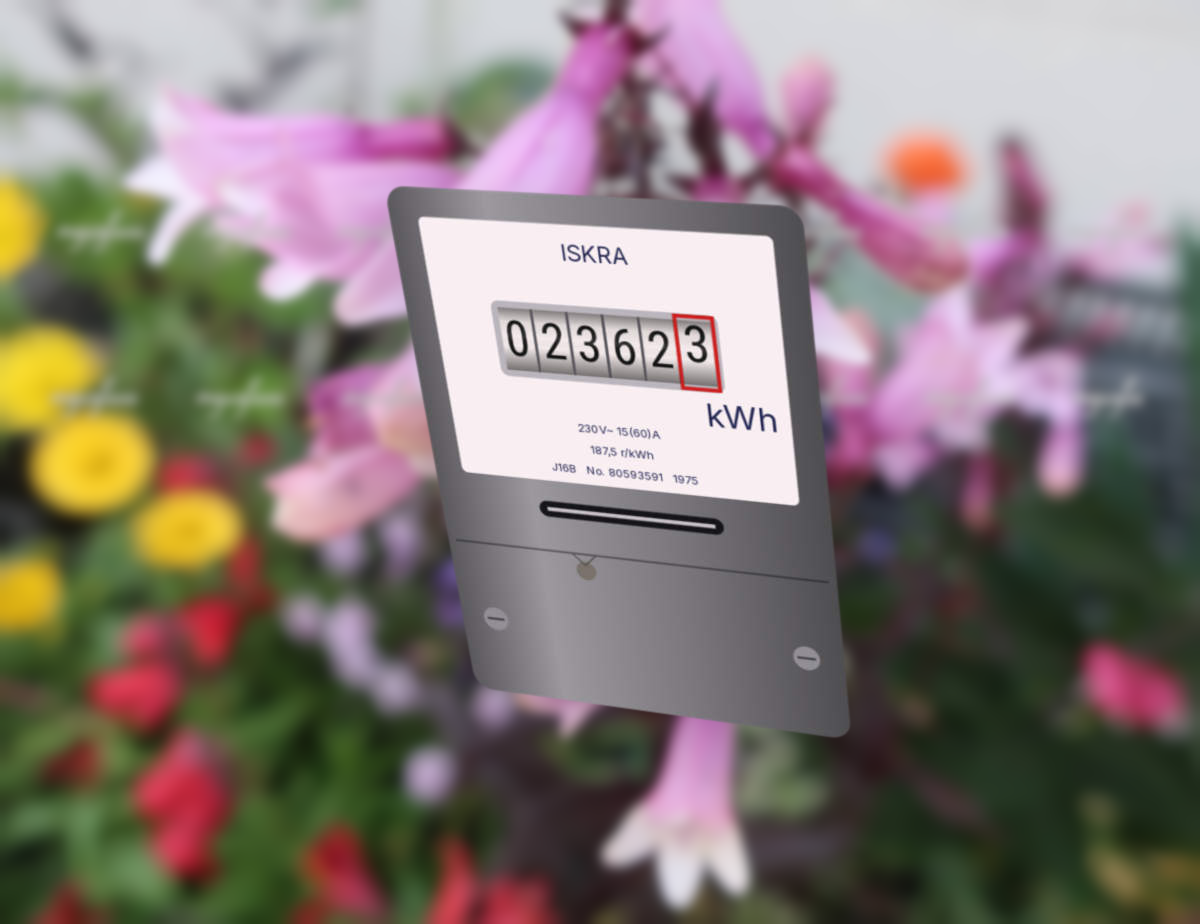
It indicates **2362.3** kWh
